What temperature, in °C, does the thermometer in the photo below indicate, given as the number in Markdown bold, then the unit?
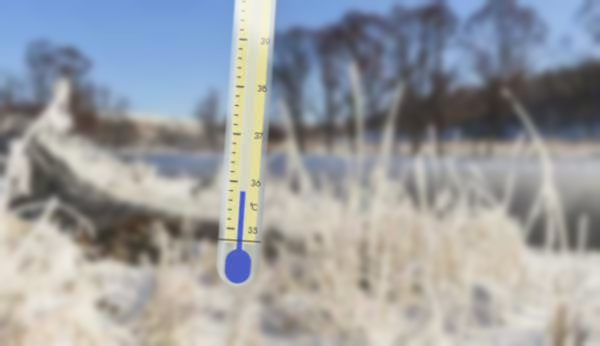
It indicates **35.8** °C
